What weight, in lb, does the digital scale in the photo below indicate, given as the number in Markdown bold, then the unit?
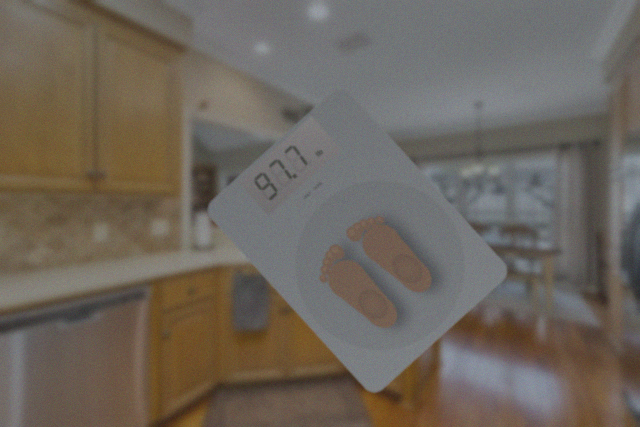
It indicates **97.7** lb
